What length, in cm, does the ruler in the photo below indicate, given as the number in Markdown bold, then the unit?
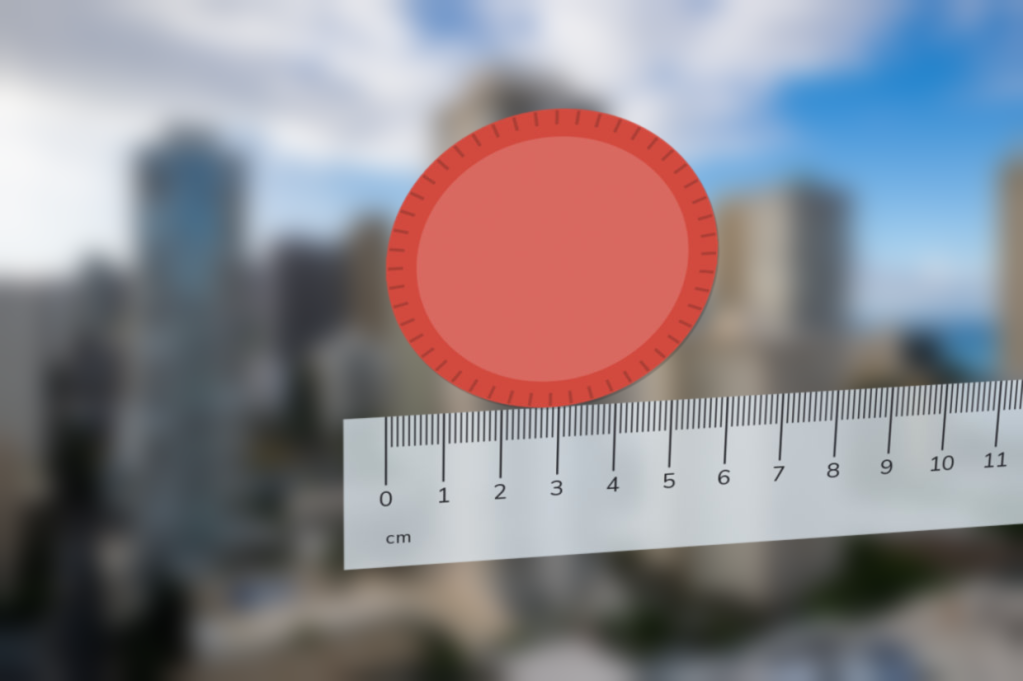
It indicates **5.7** cm
